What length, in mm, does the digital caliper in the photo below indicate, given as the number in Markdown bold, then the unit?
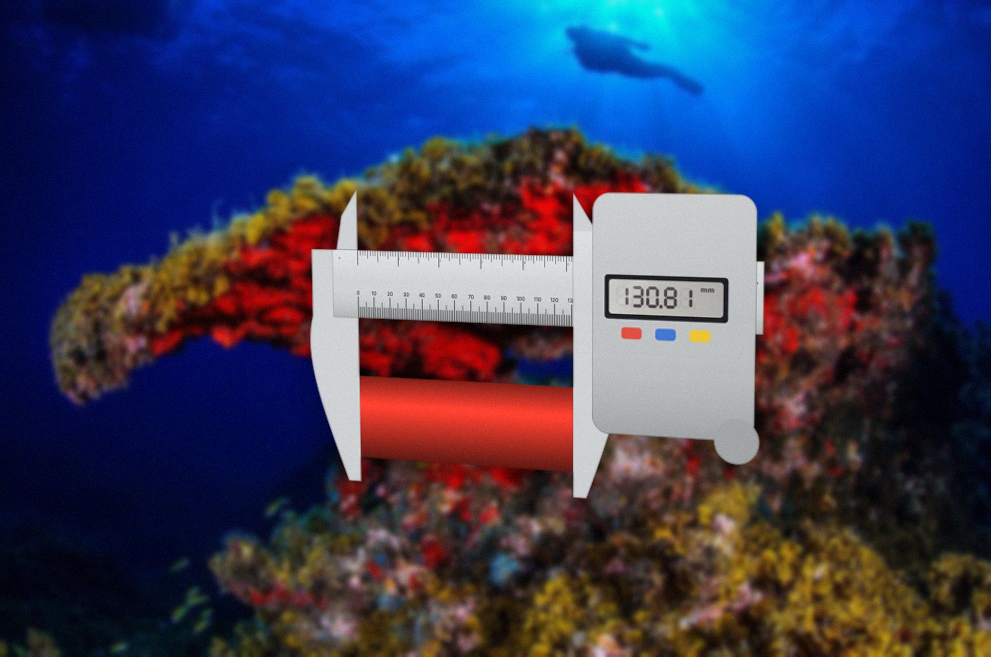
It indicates **130.81** mm
